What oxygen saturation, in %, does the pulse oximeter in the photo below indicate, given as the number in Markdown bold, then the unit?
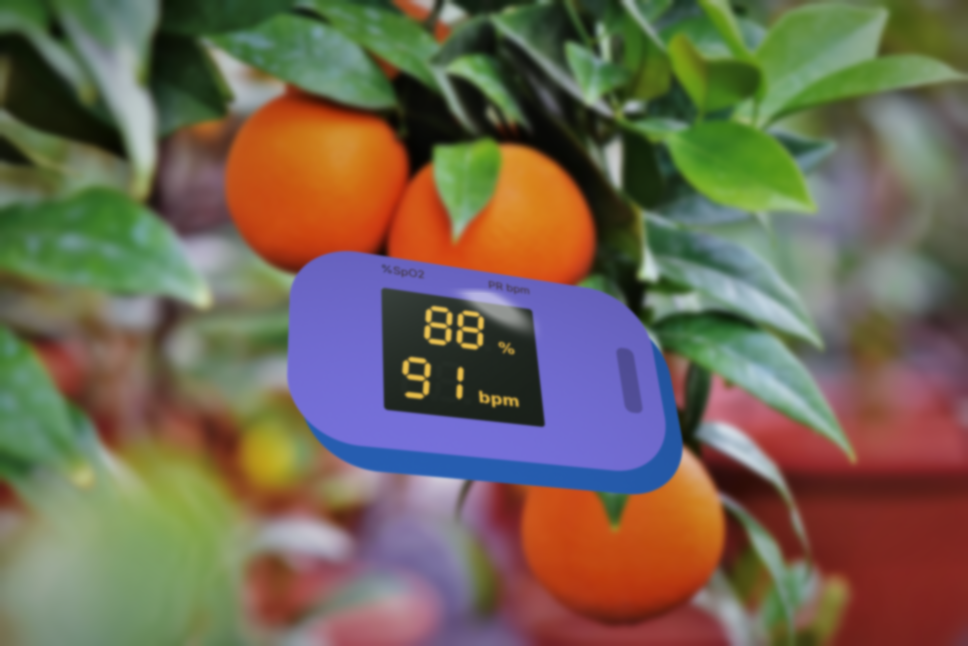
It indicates **88** %
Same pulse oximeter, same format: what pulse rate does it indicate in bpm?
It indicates **91** bpm
